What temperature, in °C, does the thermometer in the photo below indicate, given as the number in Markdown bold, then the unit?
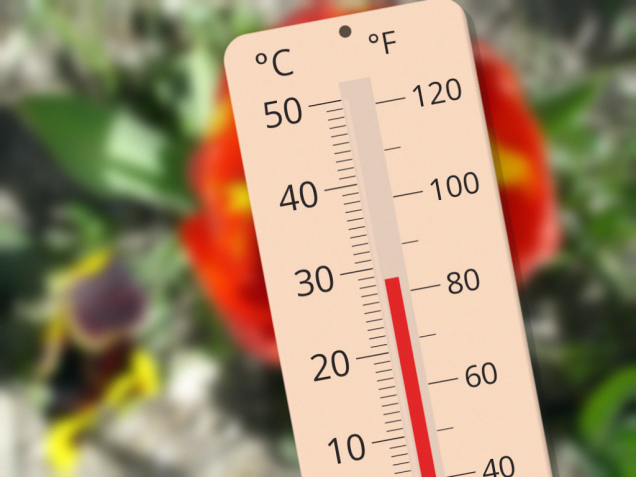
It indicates **28.5** °C
